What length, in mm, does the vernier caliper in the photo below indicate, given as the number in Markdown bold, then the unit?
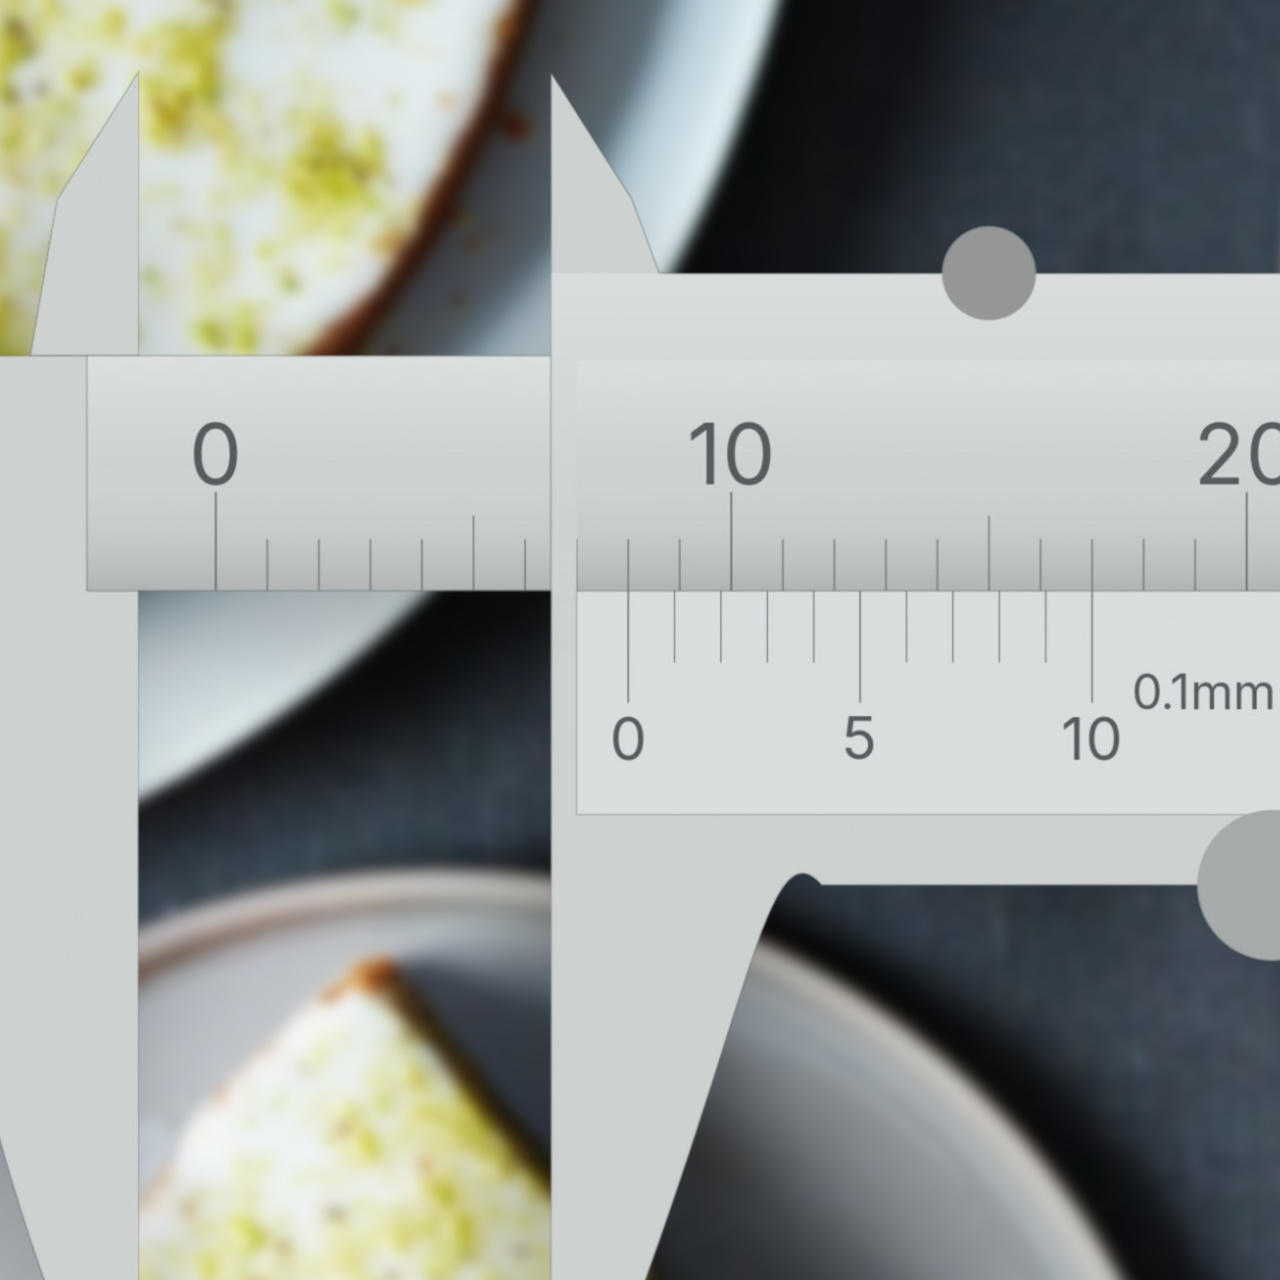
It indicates **8.0** mm
